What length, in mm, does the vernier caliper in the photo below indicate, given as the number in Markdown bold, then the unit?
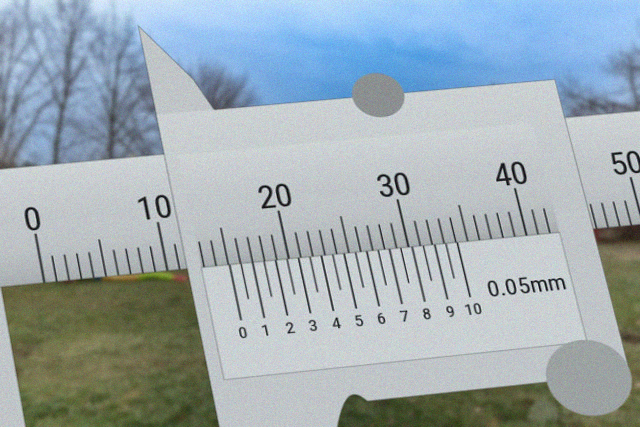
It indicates **15.1** mm
